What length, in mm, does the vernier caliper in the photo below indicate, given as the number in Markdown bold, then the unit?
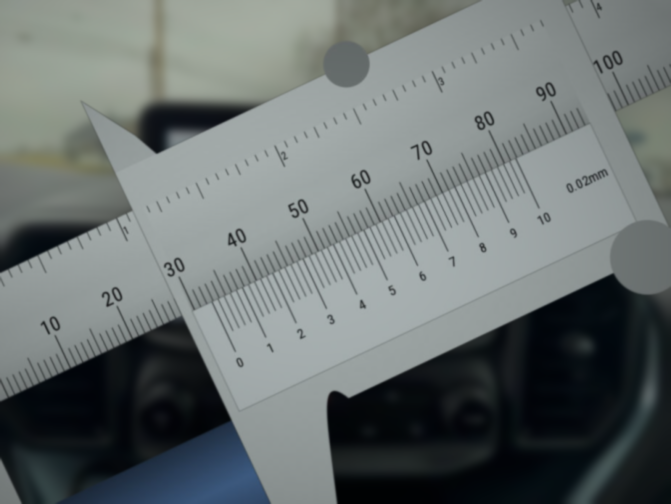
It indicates **32.8** mm
